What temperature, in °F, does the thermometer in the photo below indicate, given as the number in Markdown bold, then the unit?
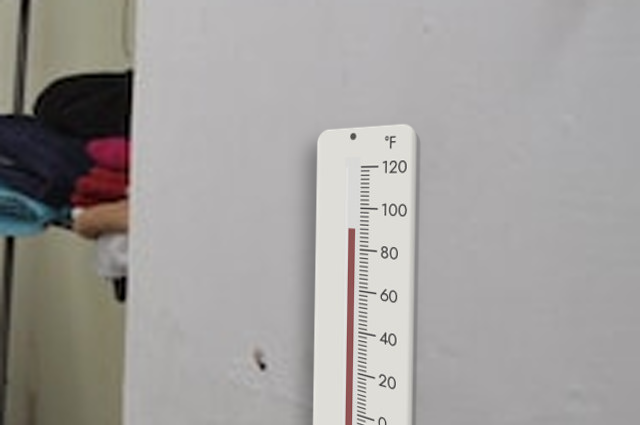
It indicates **90** °F
